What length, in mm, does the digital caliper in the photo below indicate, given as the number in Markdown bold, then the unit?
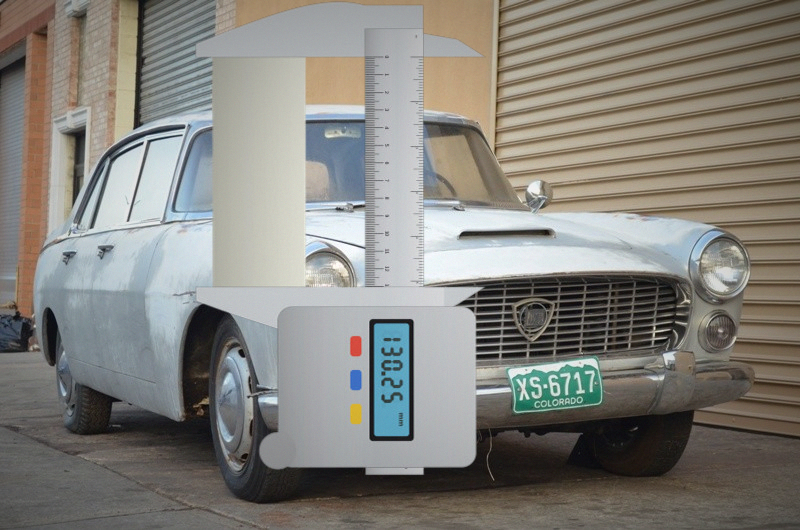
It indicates **130.25** mm
